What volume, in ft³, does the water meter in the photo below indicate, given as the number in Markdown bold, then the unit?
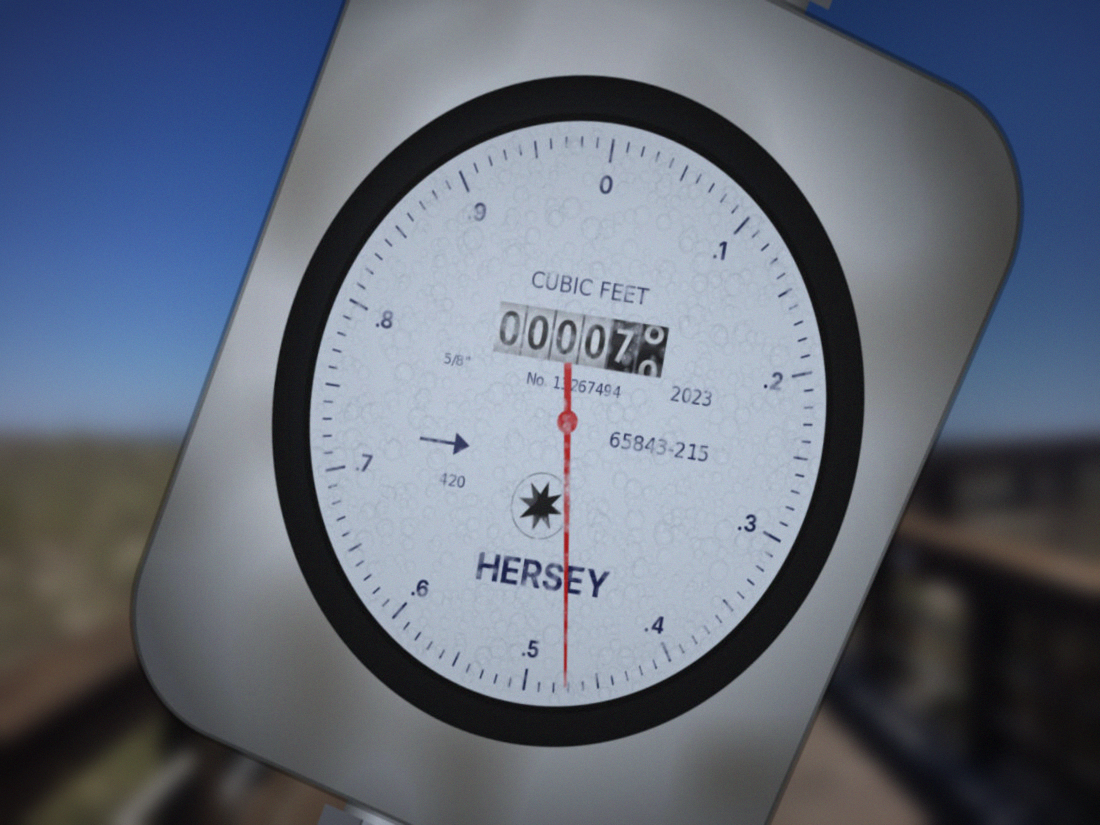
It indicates **78.47** ft³
